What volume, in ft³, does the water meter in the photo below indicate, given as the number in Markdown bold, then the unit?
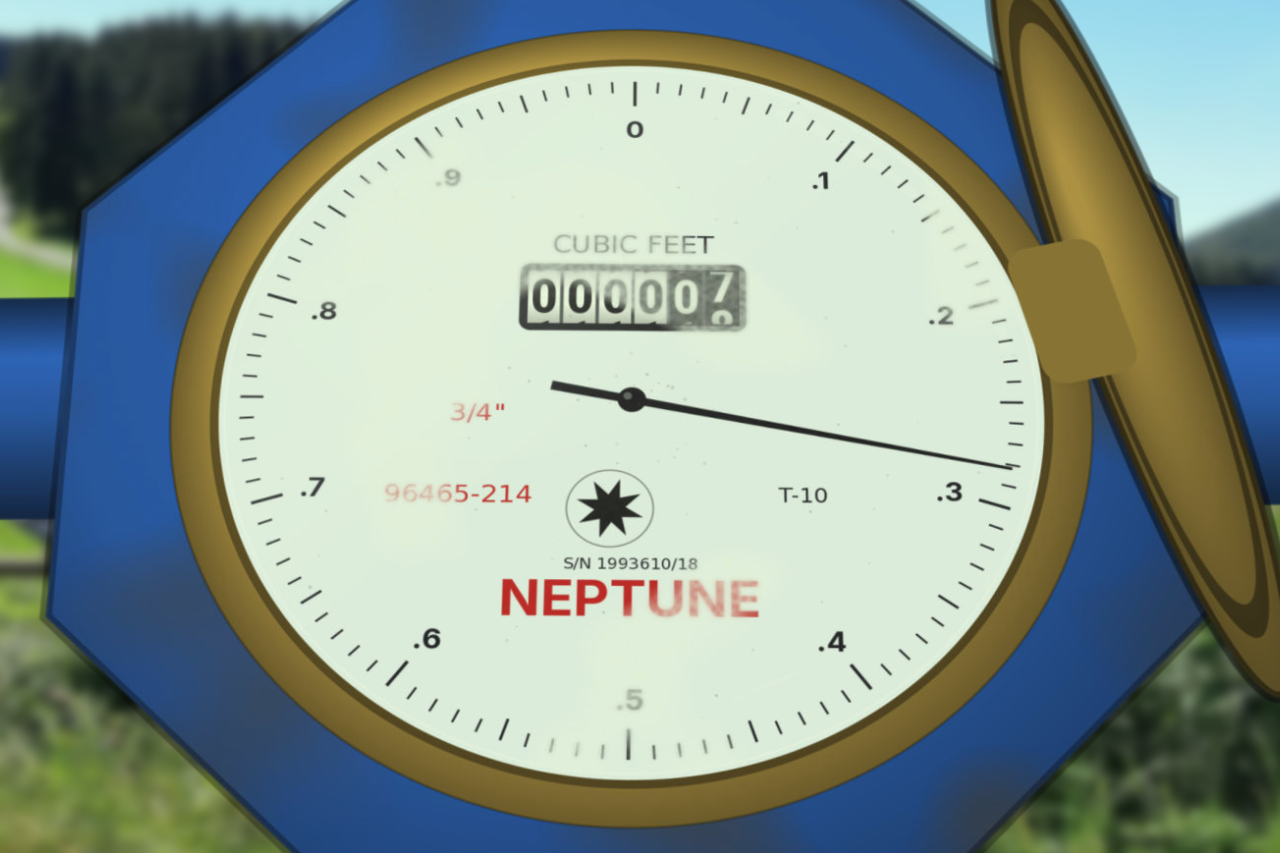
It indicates **7.28** ft³
